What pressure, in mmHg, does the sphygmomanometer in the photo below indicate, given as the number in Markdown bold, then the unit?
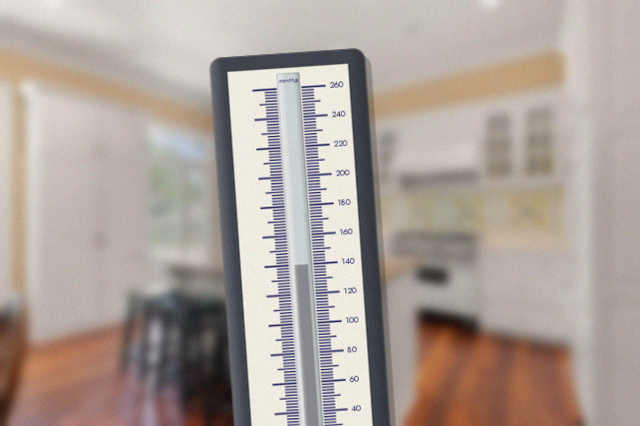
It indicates **140** mmHg
